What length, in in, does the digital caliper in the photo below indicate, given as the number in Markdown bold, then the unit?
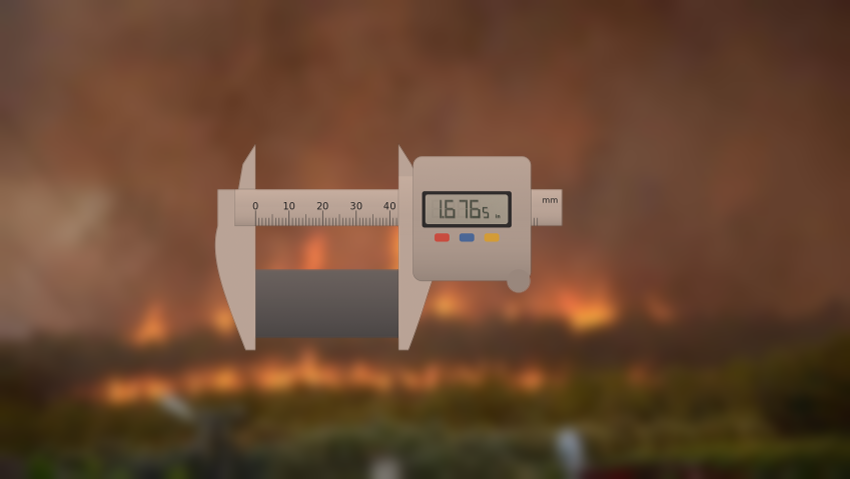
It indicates **1.6765** in
